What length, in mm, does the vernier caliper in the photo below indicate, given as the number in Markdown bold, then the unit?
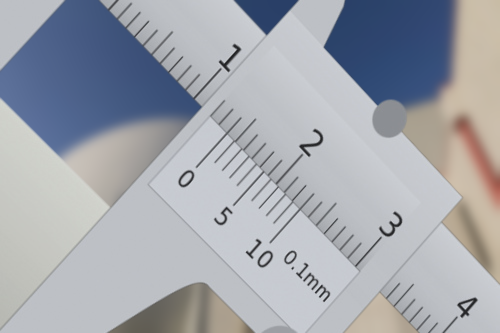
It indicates **14.0** mm
